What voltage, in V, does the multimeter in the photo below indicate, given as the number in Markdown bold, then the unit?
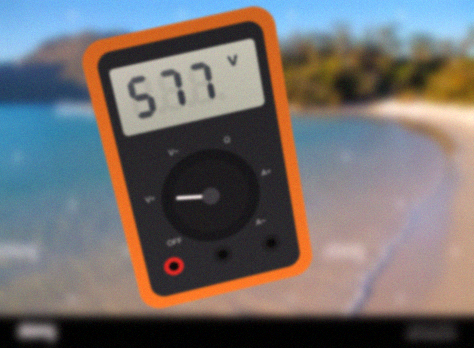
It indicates **577** V
